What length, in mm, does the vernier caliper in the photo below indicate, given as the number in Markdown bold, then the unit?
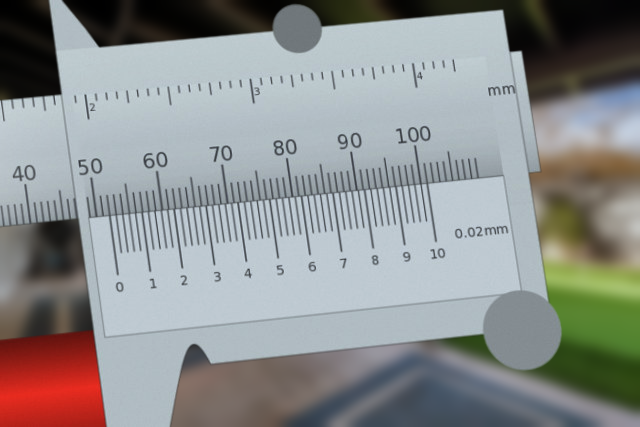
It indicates **52.0** mm
